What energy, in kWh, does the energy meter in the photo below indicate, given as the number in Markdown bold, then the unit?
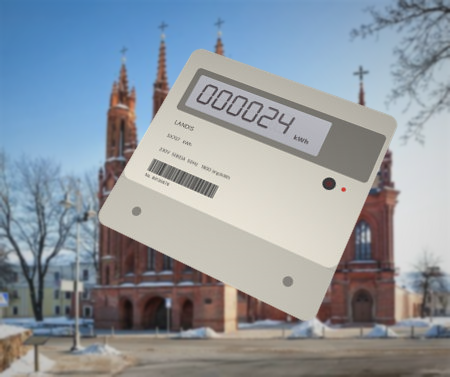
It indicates **24** kWh
